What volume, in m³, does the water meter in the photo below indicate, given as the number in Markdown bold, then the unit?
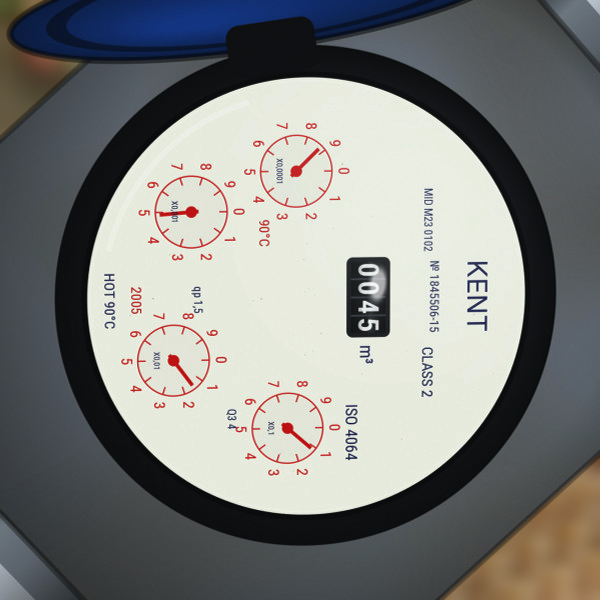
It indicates **45.1148** m³
